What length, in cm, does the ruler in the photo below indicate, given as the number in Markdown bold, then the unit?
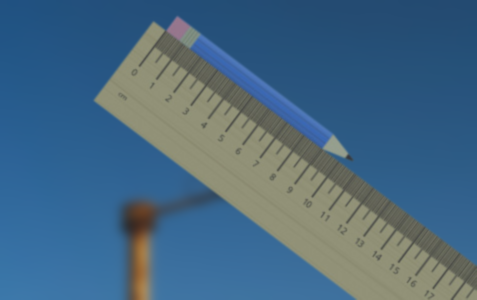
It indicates **10.5** cm
